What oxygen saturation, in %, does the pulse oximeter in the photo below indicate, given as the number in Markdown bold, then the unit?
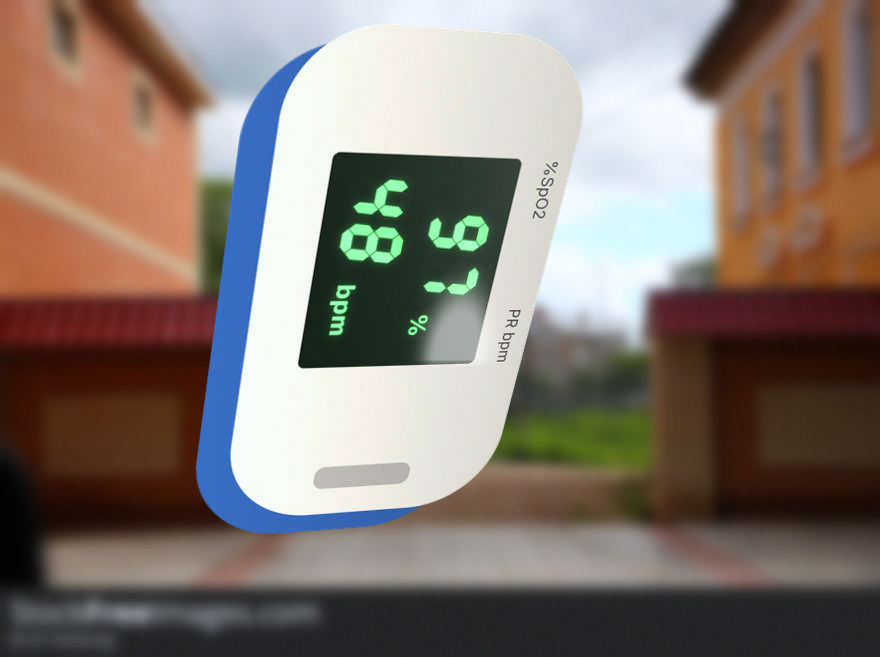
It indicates **97** %
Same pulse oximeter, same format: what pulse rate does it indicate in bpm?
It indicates **48** bpm
